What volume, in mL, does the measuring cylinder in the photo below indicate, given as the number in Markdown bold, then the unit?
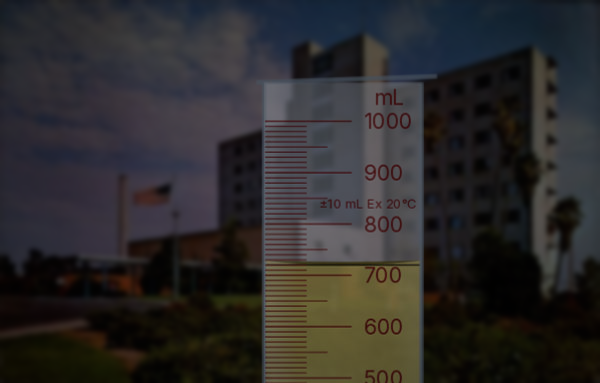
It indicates **720** mL
